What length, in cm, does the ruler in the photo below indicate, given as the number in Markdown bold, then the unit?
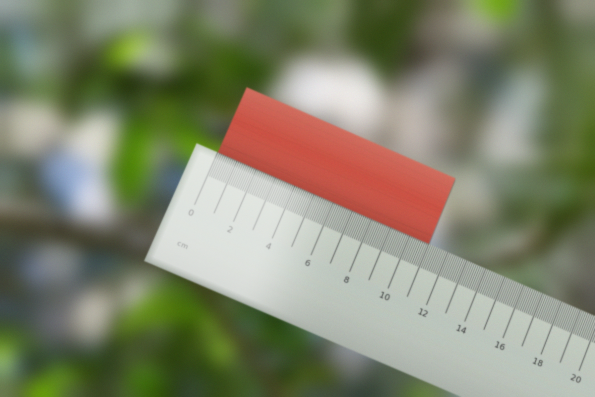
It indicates **11** cm
